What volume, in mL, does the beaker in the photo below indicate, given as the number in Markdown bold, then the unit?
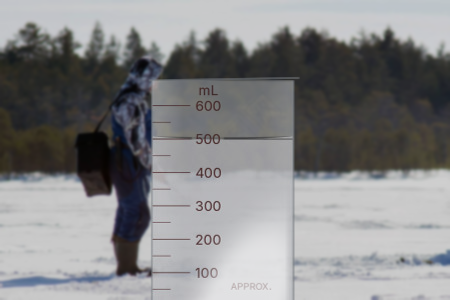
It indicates **500** mL
